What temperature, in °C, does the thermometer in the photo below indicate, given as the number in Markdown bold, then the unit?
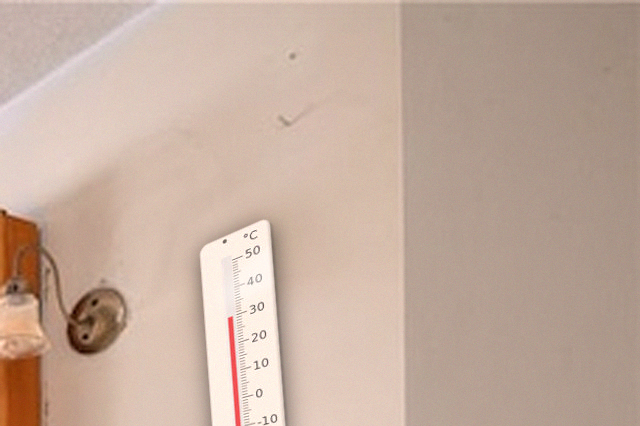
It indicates **30** °C
